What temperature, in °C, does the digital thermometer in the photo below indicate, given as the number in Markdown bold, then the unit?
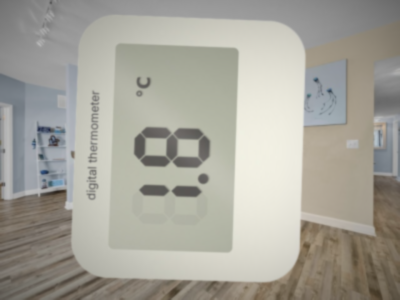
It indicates **1.8** °C
